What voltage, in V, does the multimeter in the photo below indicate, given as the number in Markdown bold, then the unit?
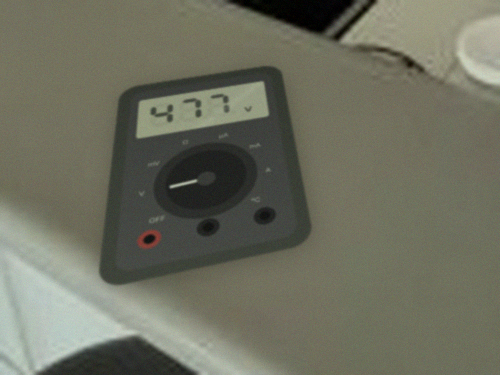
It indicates **477** V
